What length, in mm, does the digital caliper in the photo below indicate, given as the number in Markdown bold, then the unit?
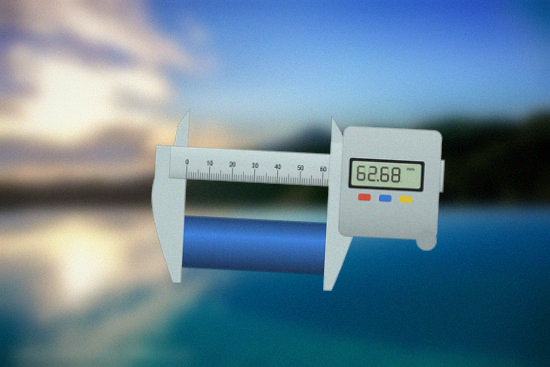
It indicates **62.68** mm
